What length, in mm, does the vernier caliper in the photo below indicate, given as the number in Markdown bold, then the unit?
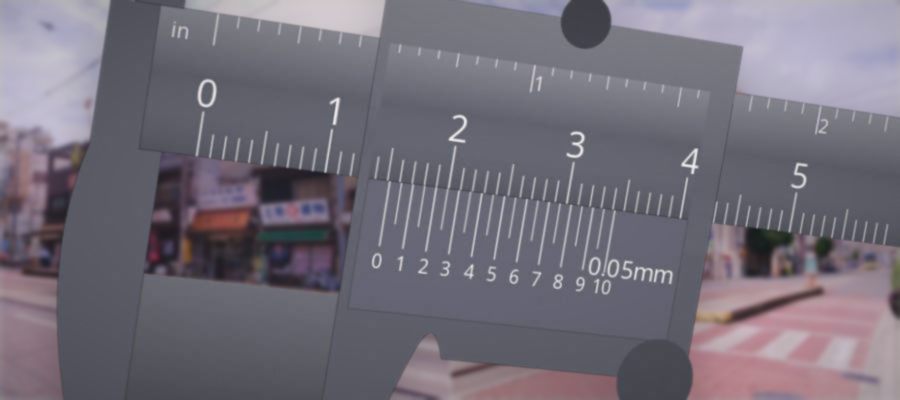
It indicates **15.2** mm
